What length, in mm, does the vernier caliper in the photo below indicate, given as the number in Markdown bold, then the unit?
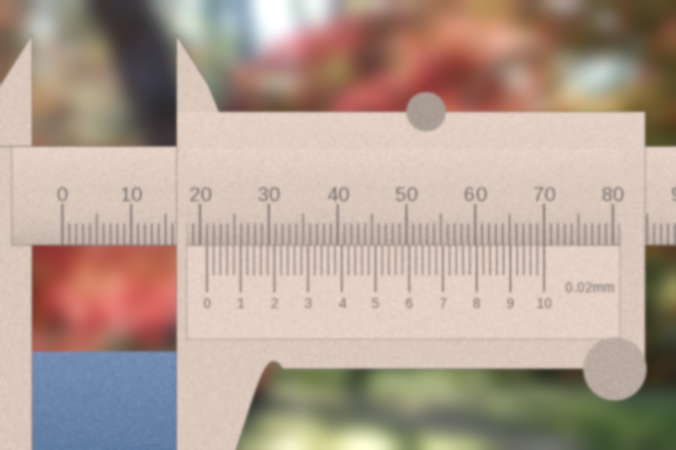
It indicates **21.0** mm
